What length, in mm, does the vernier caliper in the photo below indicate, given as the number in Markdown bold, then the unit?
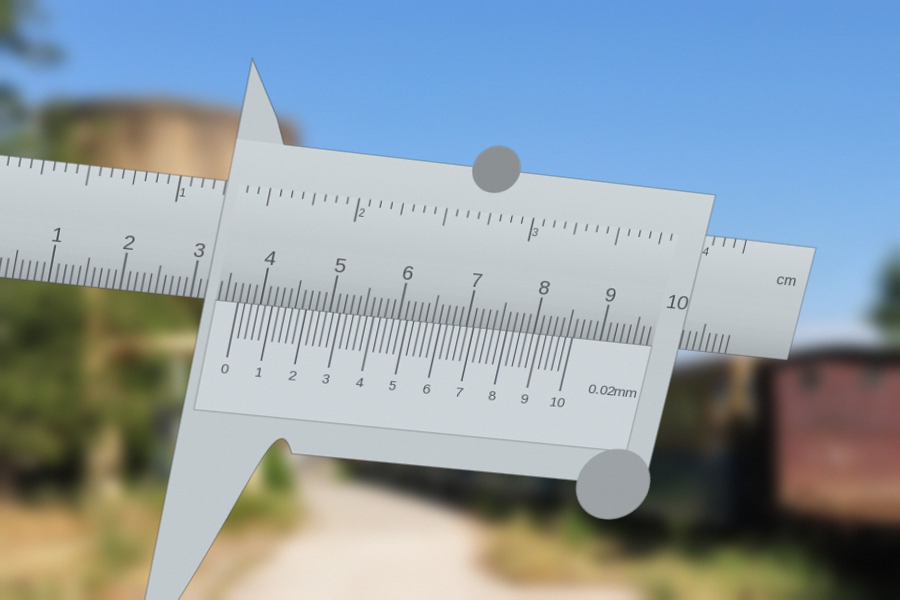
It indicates **36.8** mm
